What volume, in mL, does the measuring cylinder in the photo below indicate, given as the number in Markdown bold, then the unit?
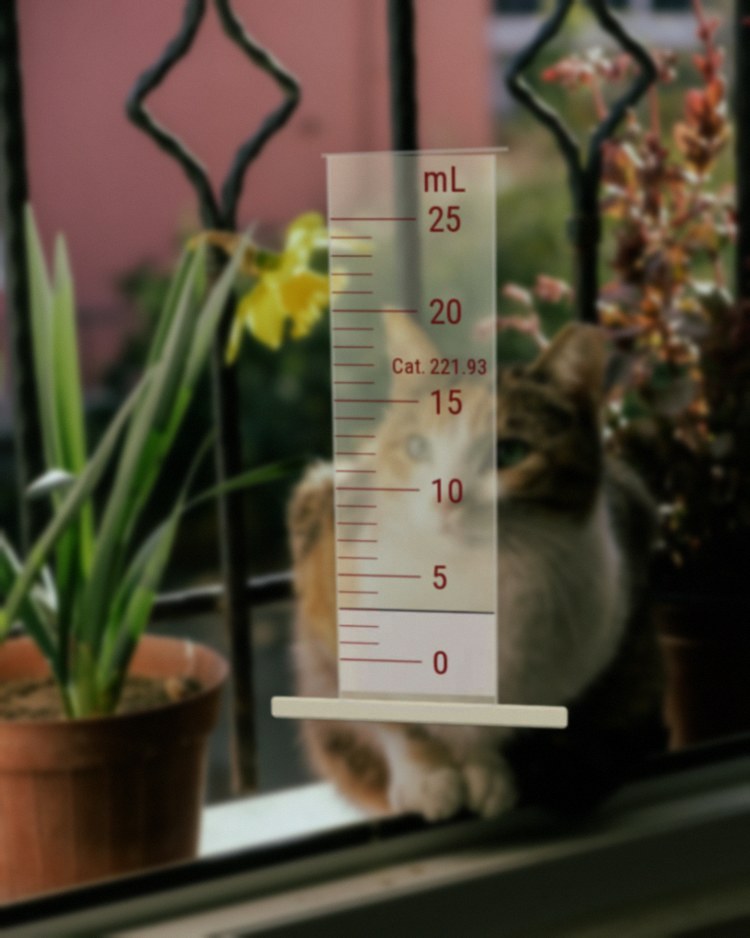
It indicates **3** mL
